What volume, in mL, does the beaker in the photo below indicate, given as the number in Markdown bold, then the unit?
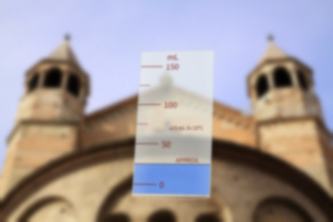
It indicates **25** mL
